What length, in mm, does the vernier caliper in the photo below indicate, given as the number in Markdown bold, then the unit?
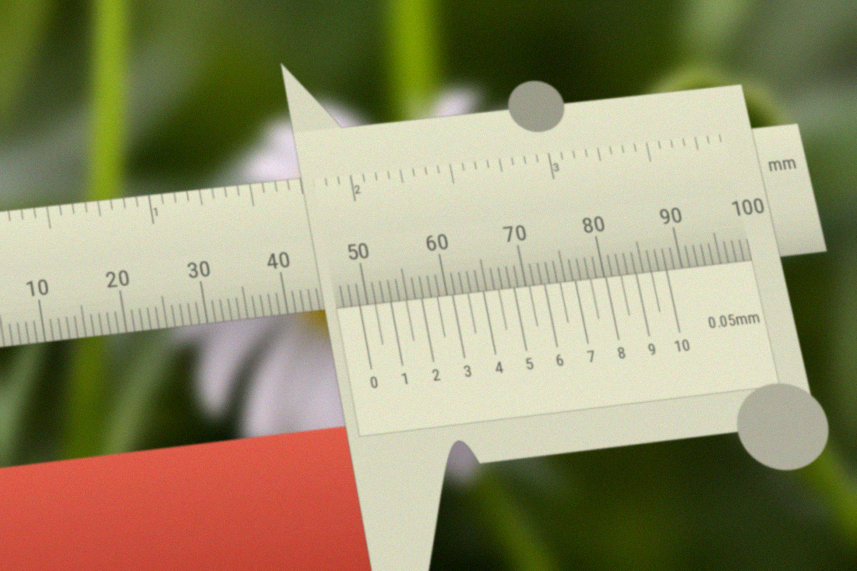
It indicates **49.0** mm
